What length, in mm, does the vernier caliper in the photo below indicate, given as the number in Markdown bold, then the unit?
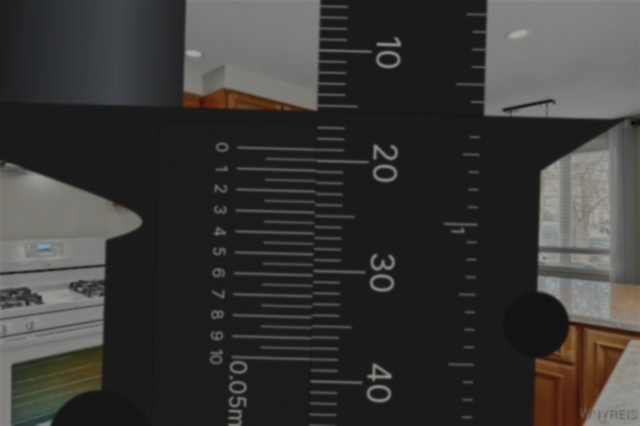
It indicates **19.0** mm
